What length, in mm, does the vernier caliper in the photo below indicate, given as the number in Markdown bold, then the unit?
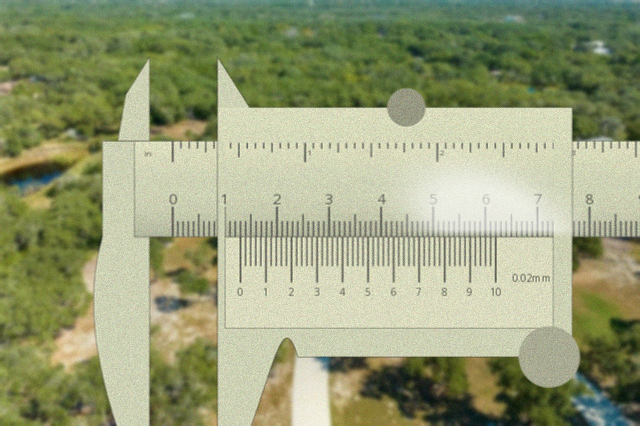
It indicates **13.0** mm
